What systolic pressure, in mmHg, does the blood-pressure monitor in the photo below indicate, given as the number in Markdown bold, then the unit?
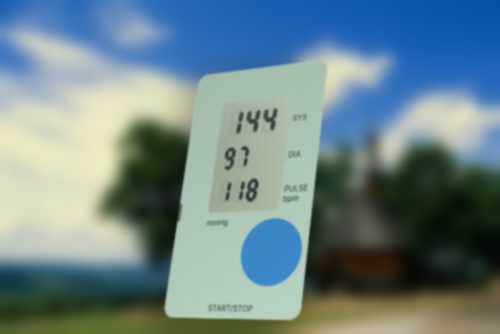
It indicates **144** mmHg
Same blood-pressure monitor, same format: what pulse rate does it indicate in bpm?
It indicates **118** bpm
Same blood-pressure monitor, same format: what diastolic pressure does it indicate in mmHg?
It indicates **97** mmHg
